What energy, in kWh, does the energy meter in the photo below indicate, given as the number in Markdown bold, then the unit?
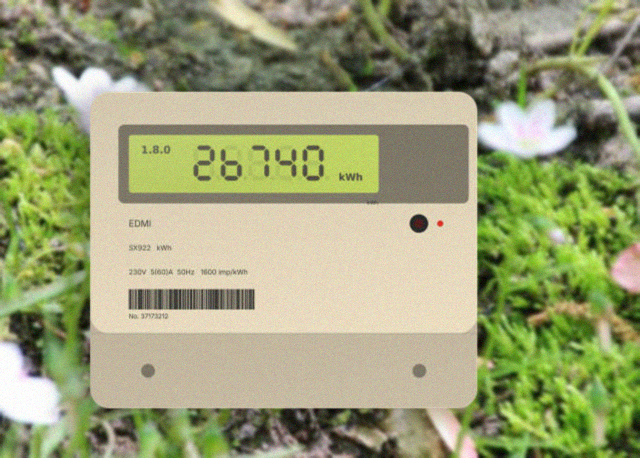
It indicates **26740** kWh
